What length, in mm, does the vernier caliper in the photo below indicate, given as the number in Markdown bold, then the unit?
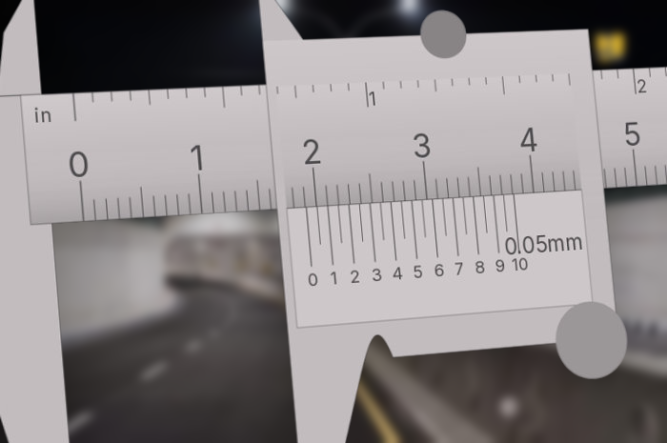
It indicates **19.1** mm
